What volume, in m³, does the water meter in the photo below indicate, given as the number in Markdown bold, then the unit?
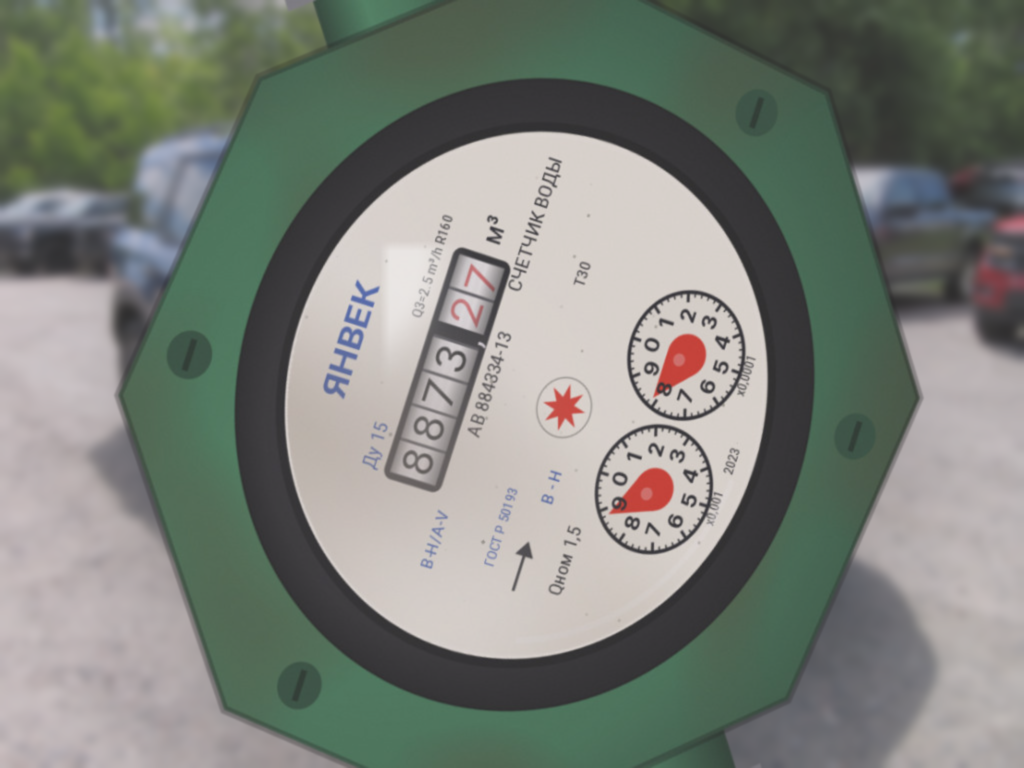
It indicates **8873.2688** m³
